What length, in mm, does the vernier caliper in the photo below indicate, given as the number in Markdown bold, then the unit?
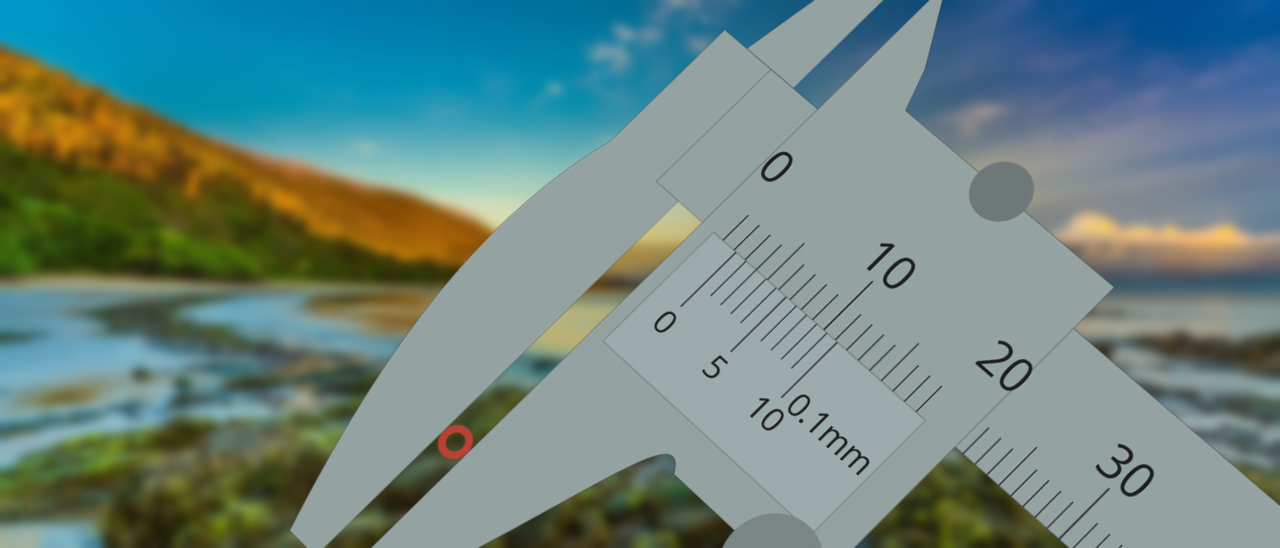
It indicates **2.2** mm
